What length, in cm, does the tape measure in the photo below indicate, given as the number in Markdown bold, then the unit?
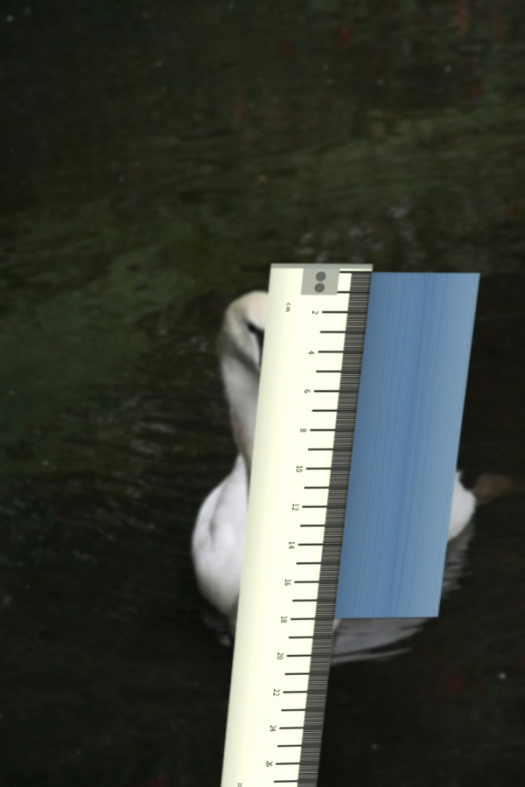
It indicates **18** cm
